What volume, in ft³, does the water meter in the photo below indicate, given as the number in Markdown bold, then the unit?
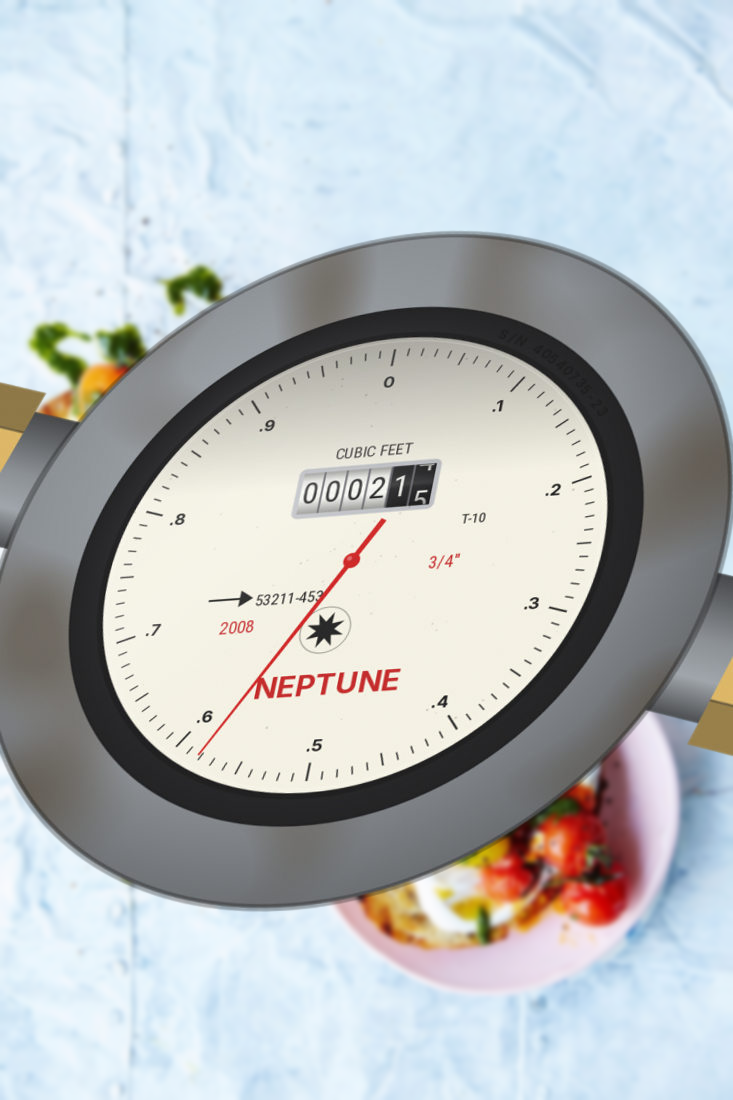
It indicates **214.58** ft³
